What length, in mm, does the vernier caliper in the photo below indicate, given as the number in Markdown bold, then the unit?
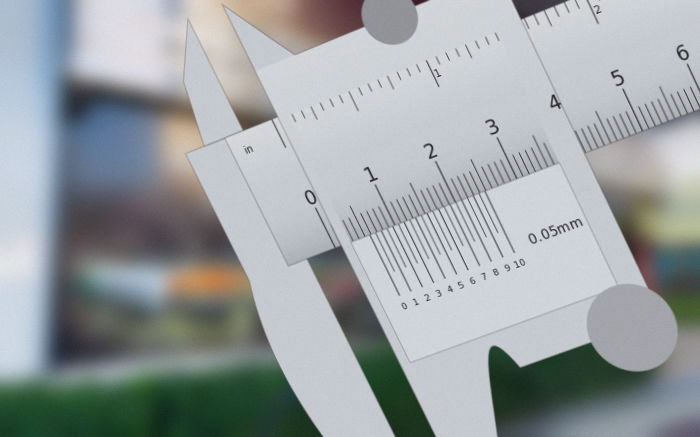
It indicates **5.8** mm
